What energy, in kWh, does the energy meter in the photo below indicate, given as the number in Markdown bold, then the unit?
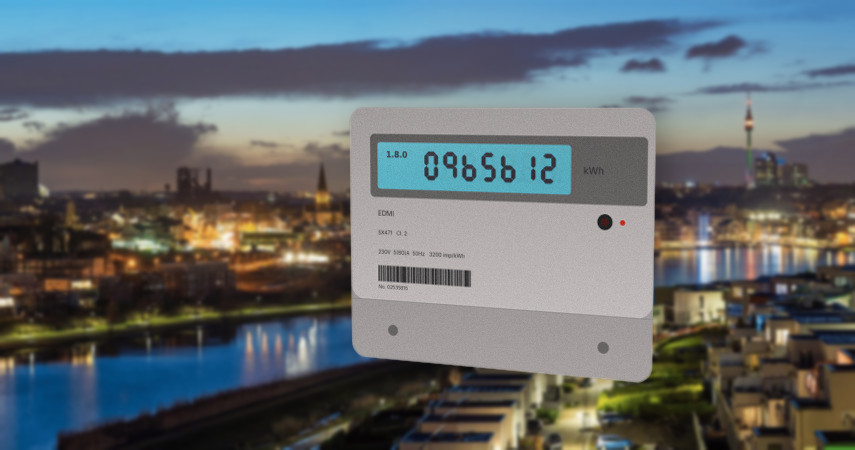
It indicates **965612** kWh
